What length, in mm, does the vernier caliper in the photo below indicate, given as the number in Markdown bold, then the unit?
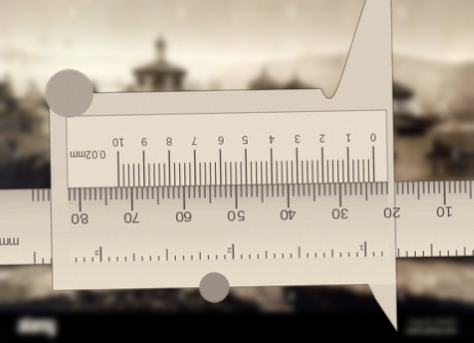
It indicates **23.5** mm
